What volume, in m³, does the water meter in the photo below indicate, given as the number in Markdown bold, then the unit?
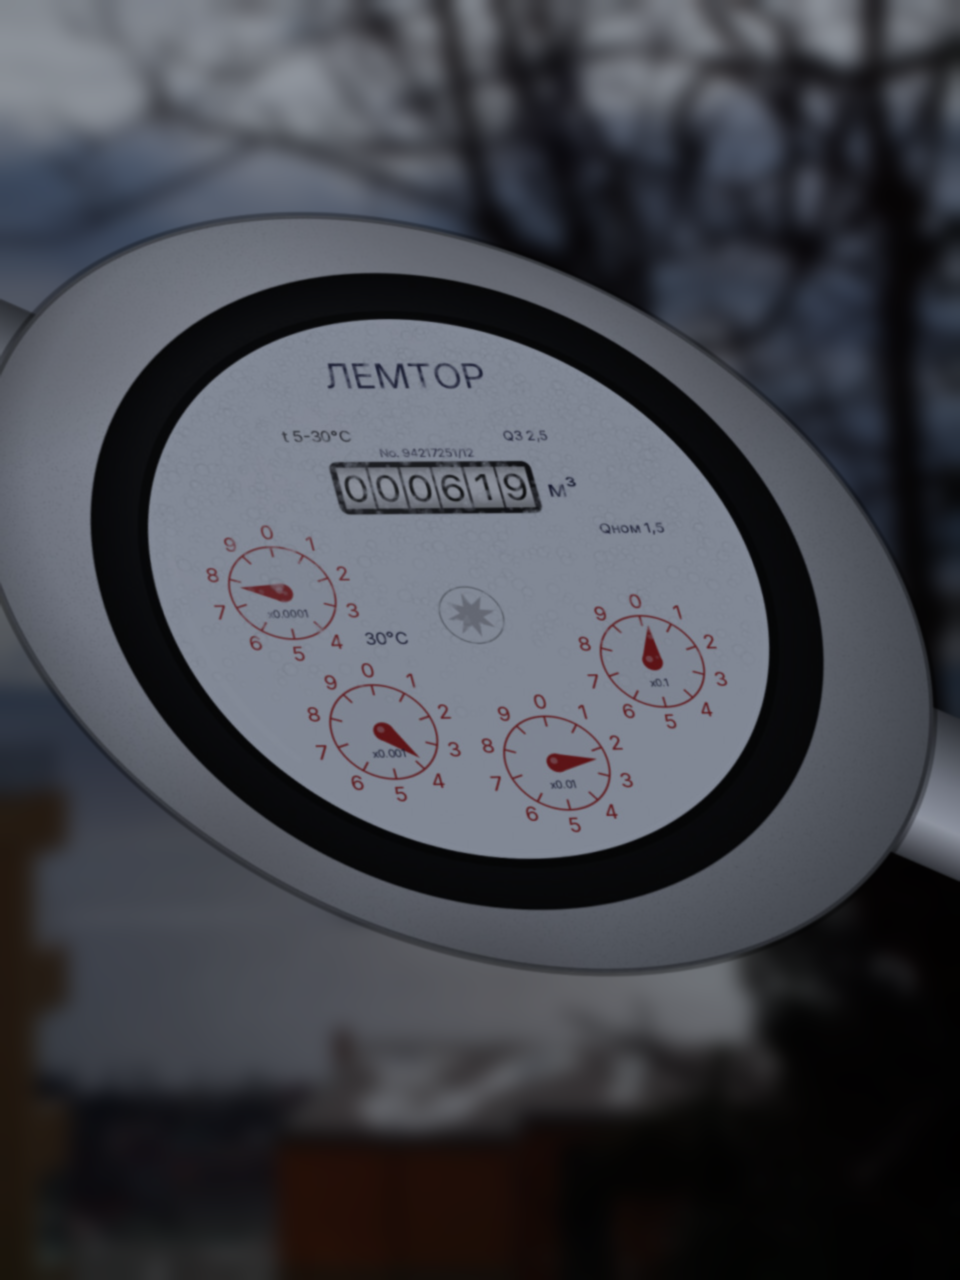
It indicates **619.0237** m³
